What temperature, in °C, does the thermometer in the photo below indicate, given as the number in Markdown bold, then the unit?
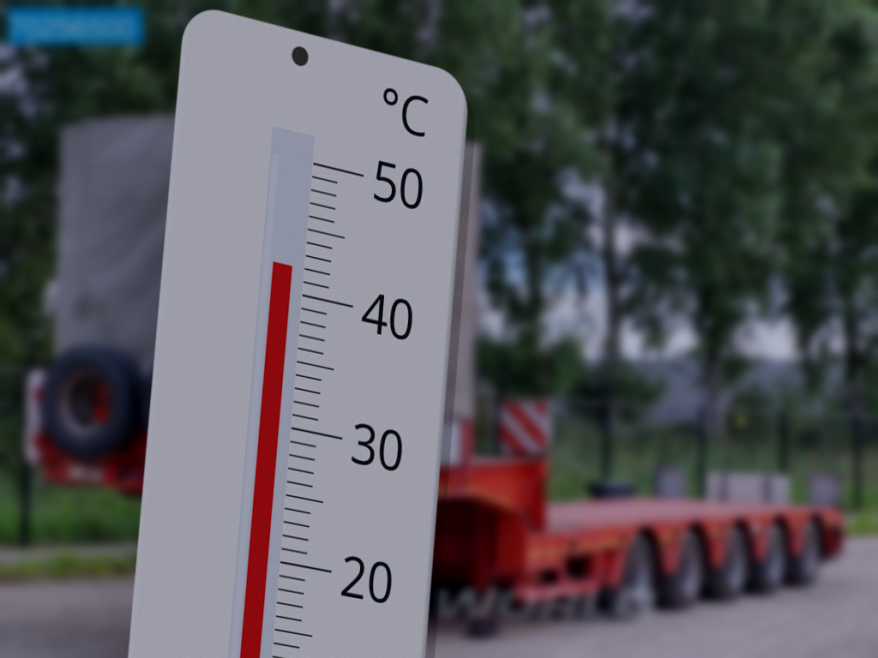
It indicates **42** °C
